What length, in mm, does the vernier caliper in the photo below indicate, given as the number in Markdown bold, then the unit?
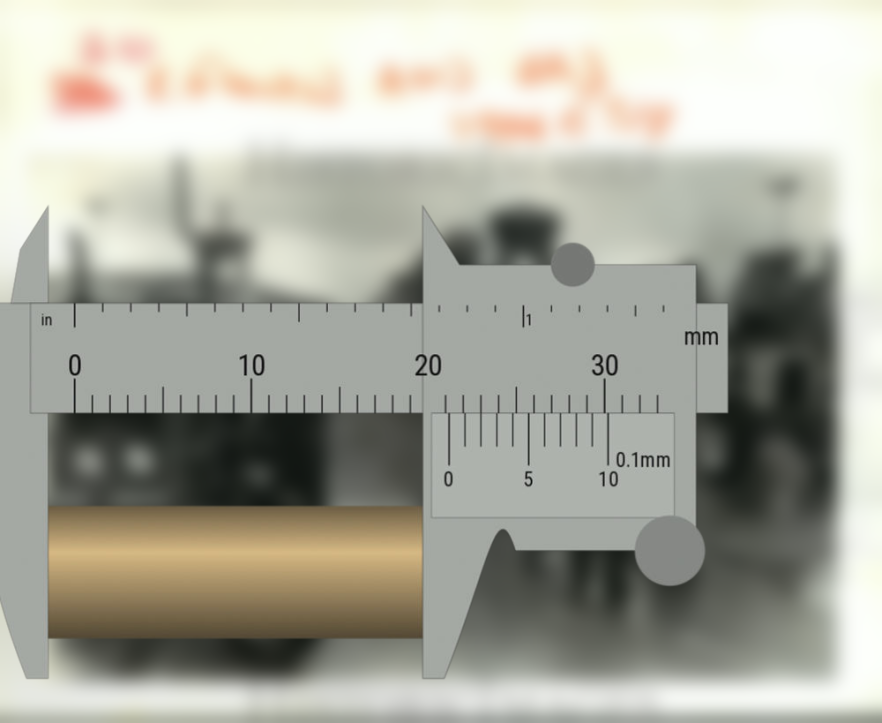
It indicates **21.2** mm
